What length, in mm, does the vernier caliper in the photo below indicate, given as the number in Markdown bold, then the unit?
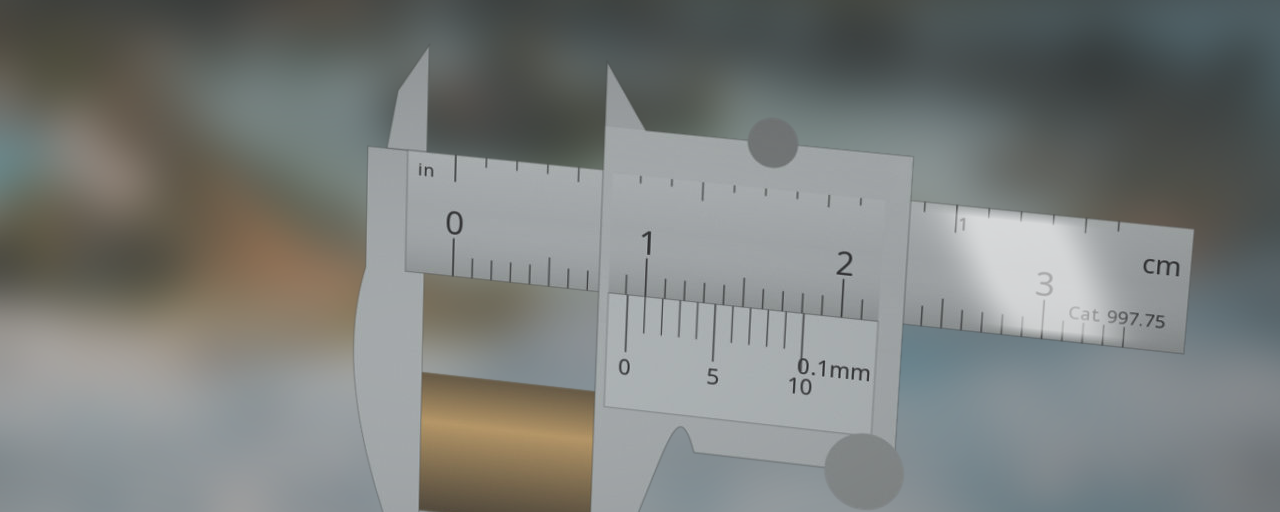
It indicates **9.1** mm
